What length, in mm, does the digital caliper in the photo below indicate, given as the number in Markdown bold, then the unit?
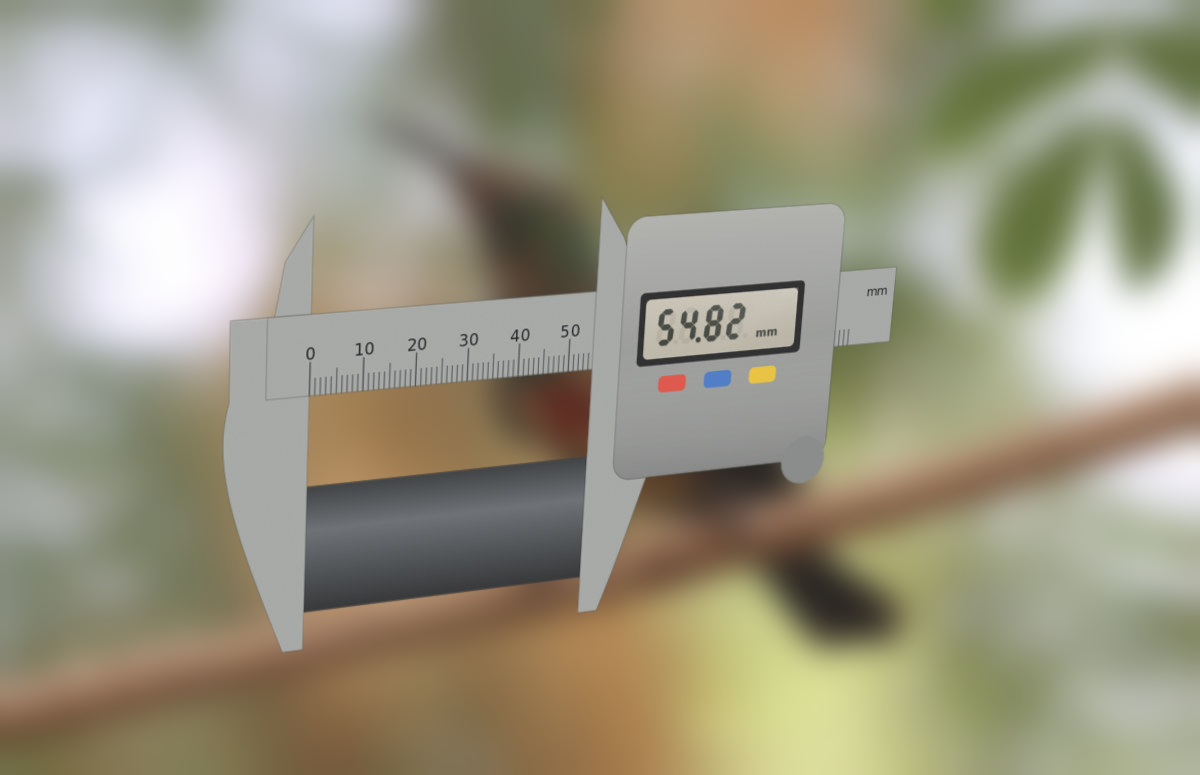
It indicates **54.82** mm
